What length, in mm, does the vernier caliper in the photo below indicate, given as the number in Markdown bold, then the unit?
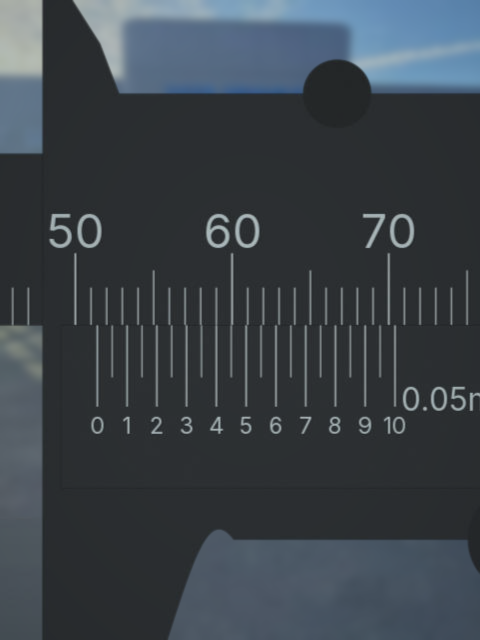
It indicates **51.4** mm
